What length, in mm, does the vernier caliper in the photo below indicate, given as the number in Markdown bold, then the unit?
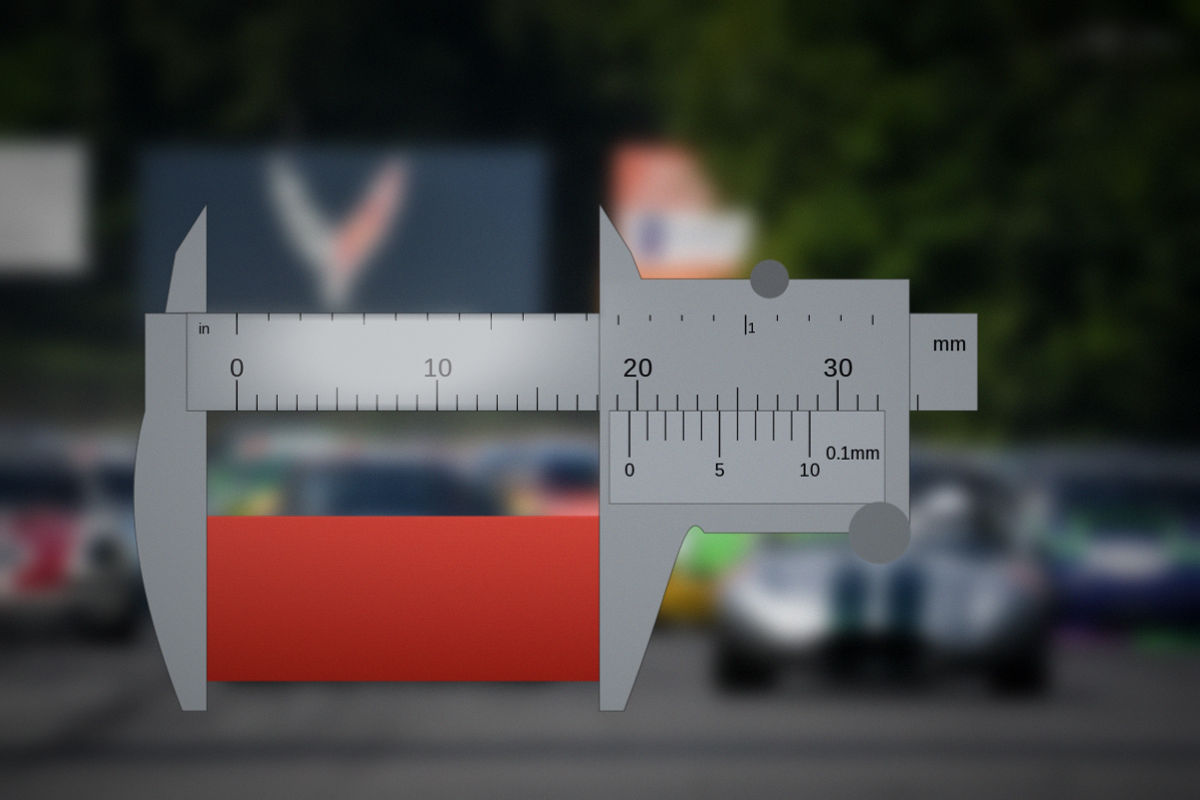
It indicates **19.6** mm
